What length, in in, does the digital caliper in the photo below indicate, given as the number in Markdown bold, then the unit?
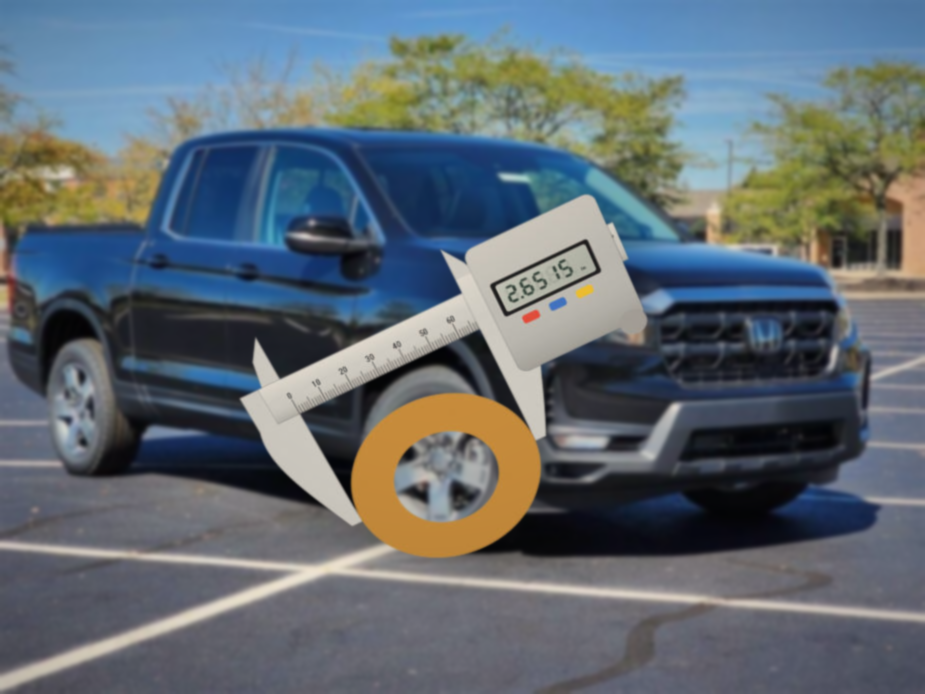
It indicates **2.6515** in
